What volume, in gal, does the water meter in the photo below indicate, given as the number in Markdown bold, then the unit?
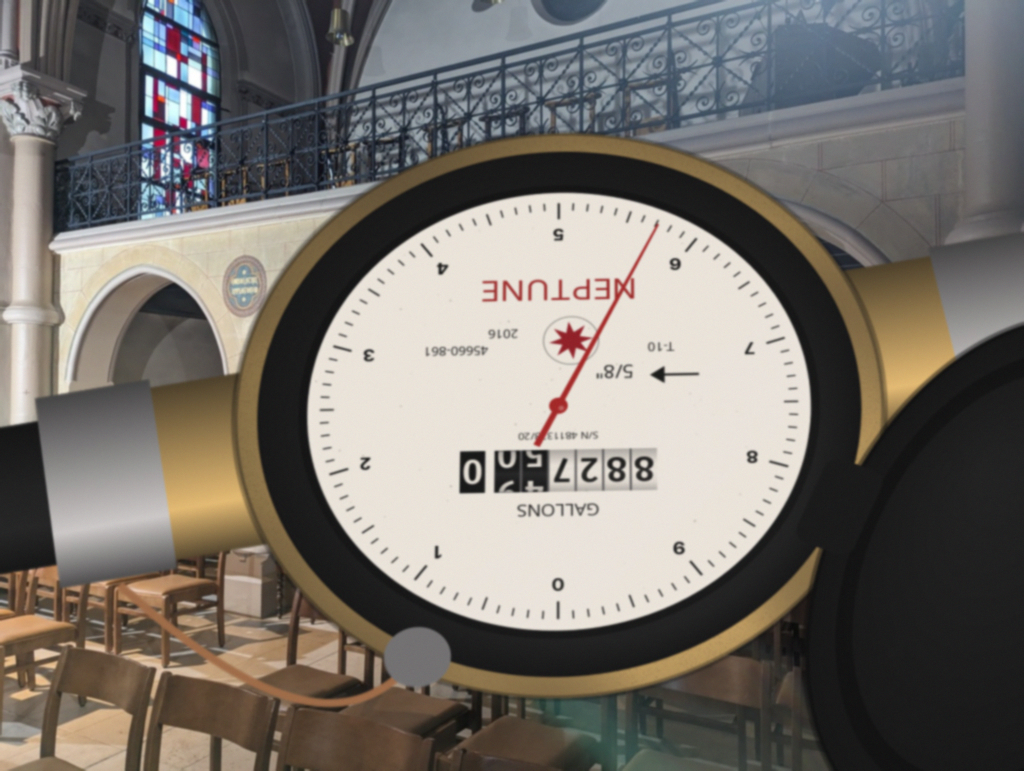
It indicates **8827495.7** gal
